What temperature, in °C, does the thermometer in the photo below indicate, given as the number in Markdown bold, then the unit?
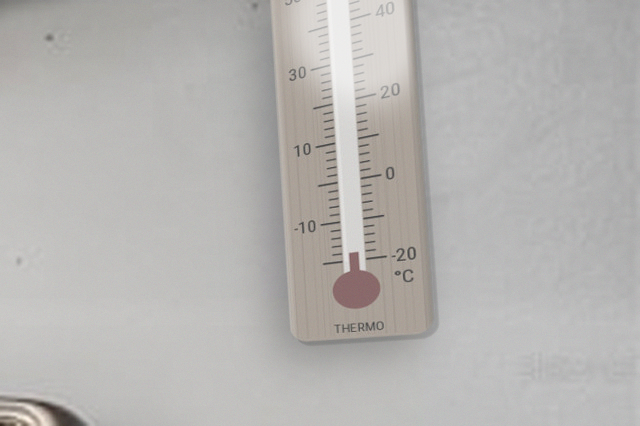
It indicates **-18** °C
